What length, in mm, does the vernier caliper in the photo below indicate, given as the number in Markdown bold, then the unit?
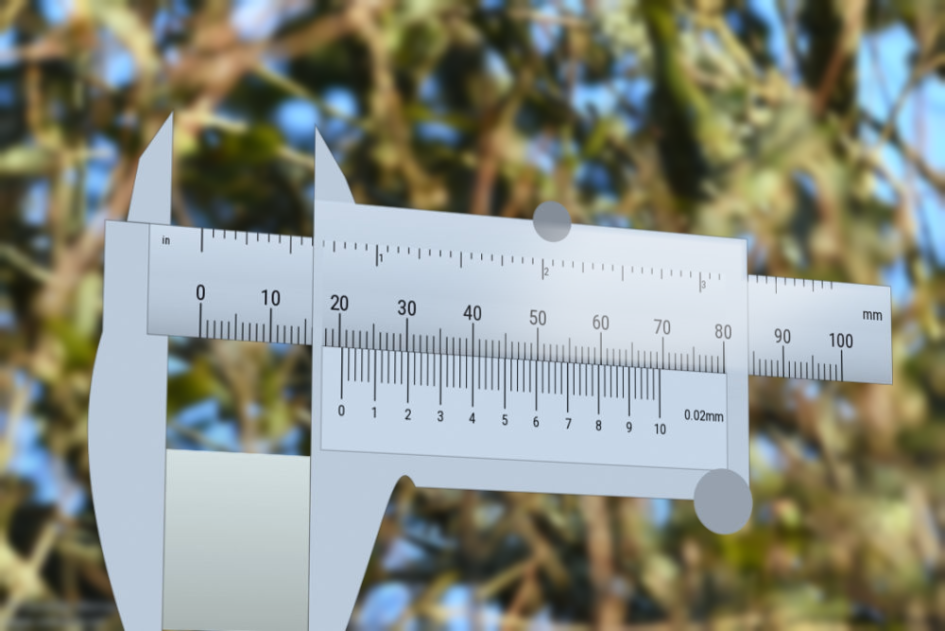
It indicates **20.4** mm
